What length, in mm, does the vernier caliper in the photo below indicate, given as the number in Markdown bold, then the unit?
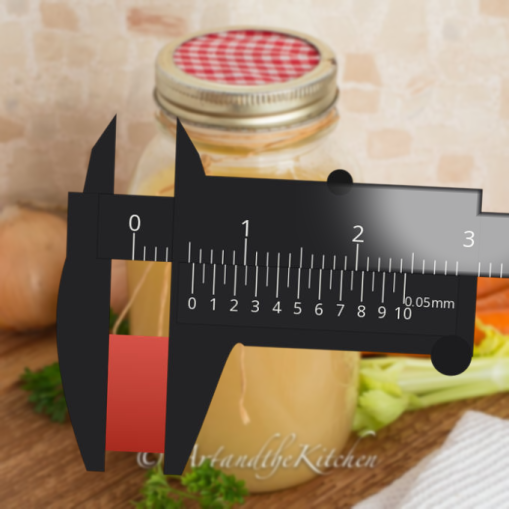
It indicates **5.4** mm
